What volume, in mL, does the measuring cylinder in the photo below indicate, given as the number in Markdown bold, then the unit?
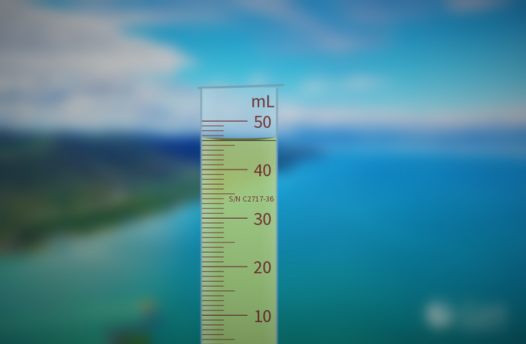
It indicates **46** mL
